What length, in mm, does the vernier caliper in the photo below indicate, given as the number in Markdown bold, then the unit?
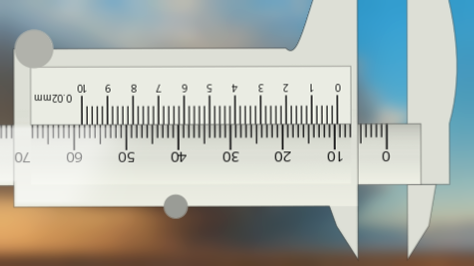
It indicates **9.5** mm
